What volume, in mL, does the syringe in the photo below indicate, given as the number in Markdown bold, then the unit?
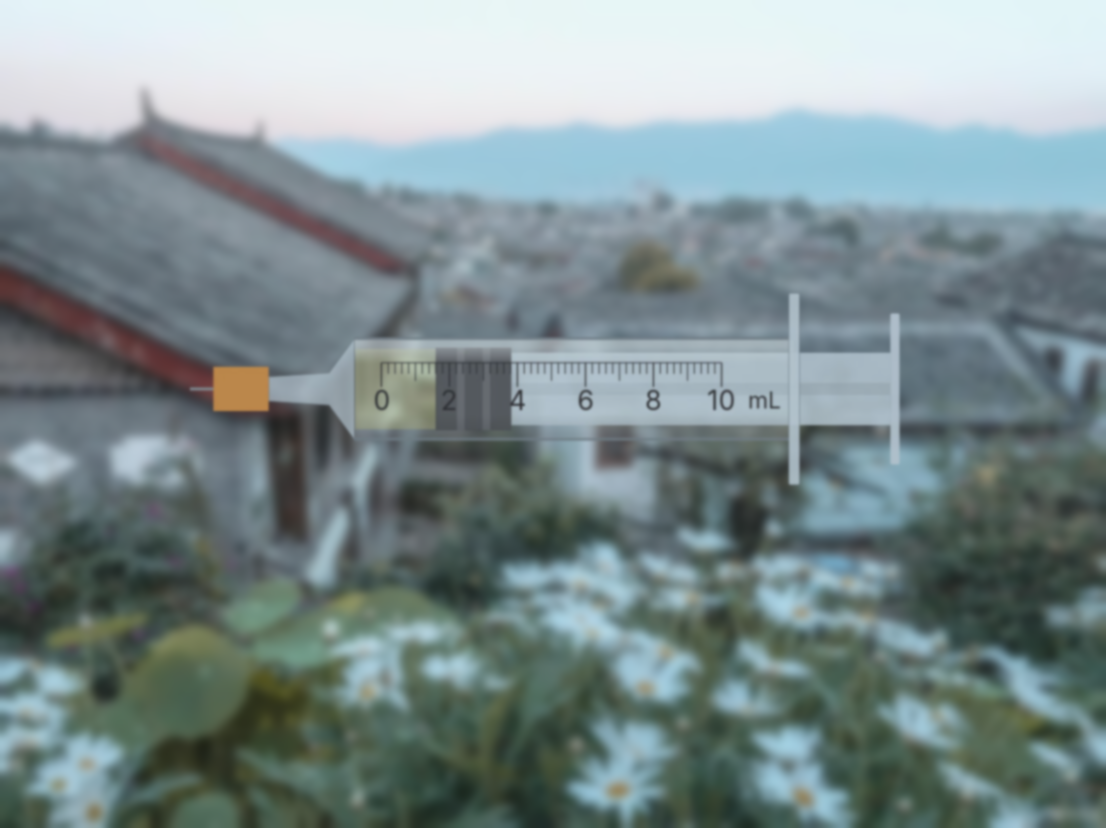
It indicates **1.6** mL
